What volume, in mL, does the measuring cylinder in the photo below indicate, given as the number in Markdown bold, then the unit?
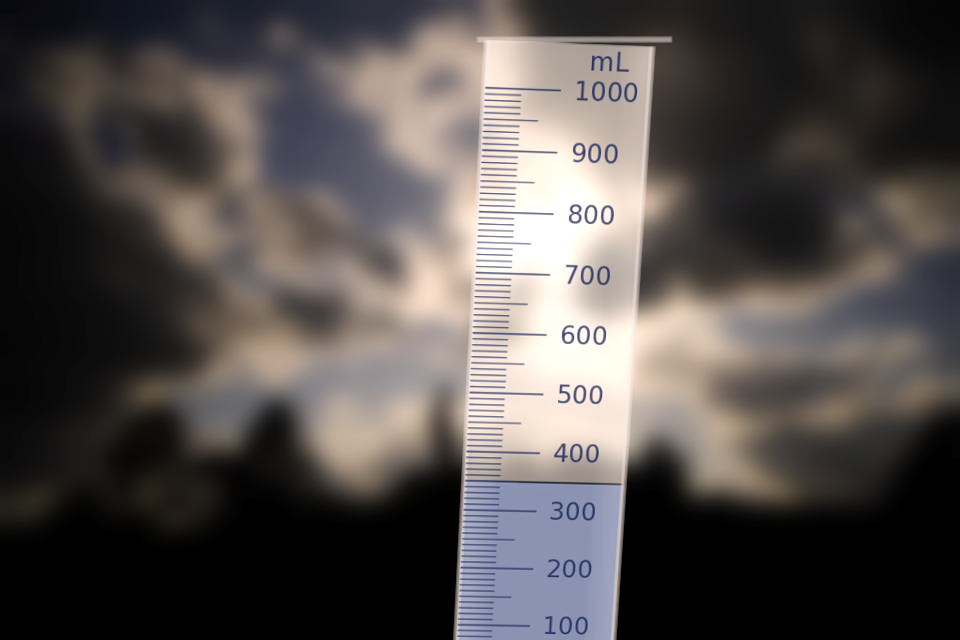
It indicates **350** mL
